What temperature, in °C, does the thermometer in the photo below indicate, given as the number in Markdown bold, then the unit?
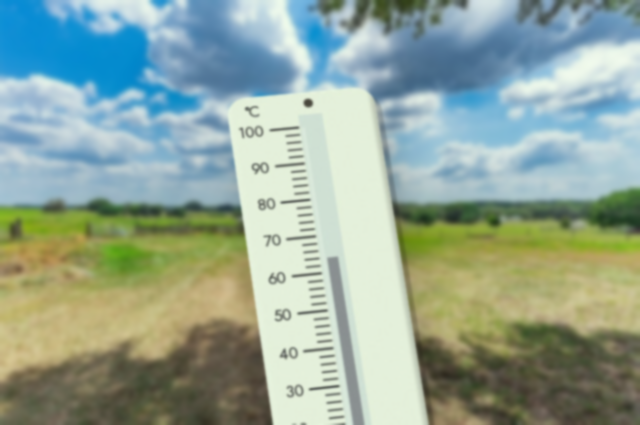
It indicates **64** °C
